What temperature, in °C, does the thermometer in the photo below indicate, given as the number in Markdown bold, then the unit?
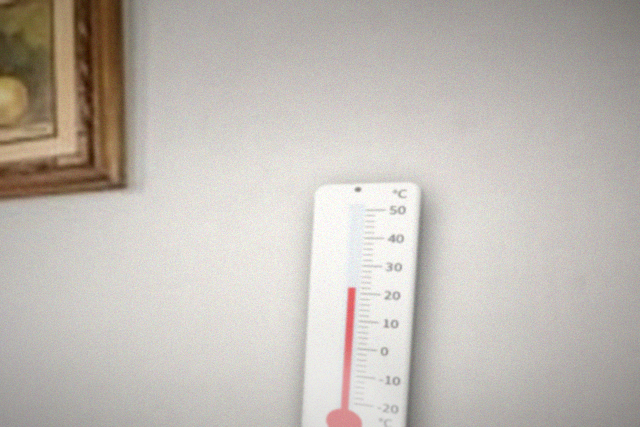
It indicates **22** °C
